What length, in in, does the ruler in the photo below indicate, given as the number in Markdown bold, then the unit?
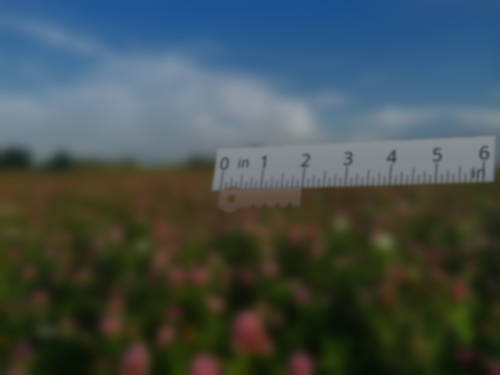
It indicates **2** in
